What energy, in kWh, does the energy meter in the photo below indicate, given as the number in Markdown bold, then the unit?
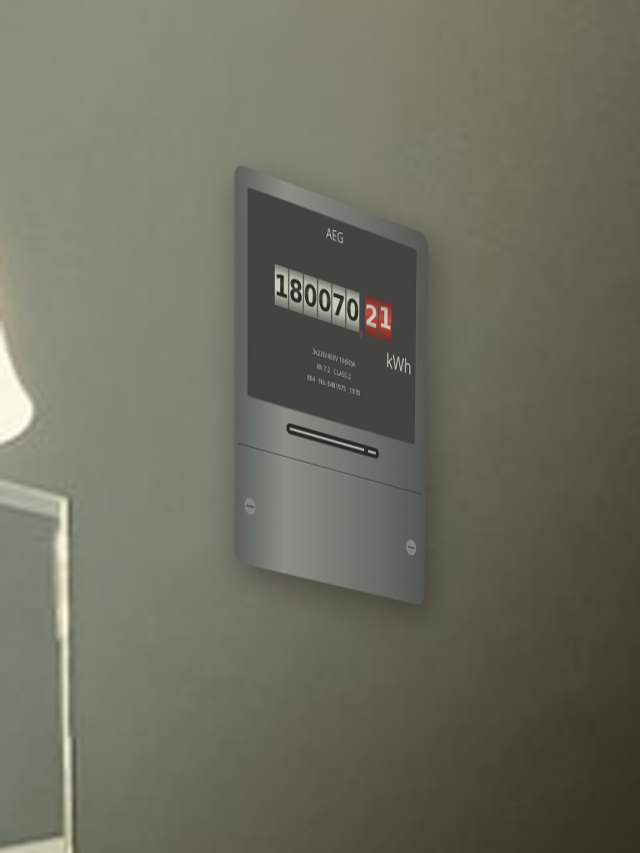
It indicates **180070.21** kWh
